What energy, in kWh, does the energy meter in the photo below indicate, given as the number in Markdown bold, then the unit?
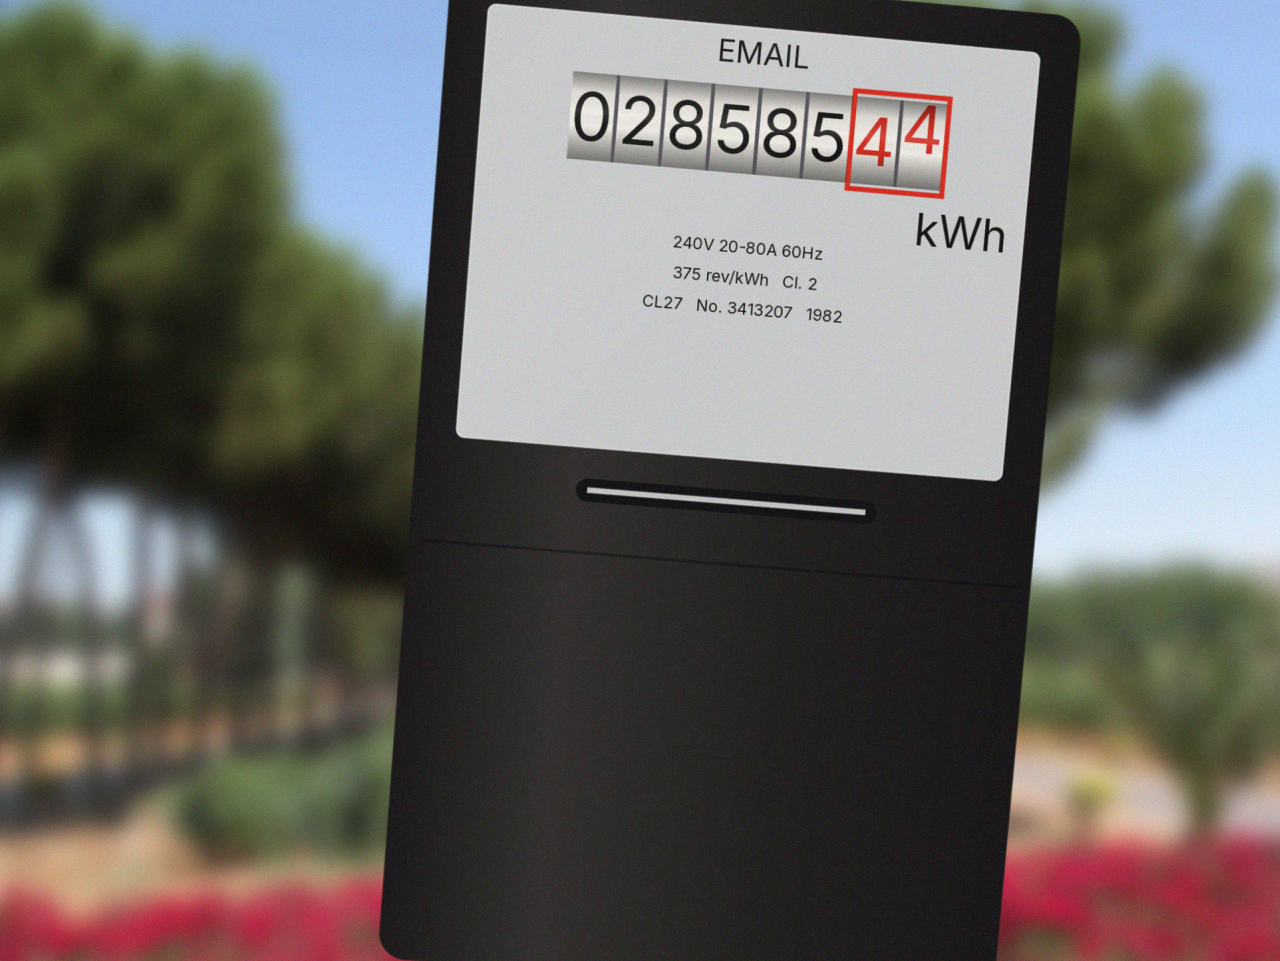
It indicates **28585.44** kWh
